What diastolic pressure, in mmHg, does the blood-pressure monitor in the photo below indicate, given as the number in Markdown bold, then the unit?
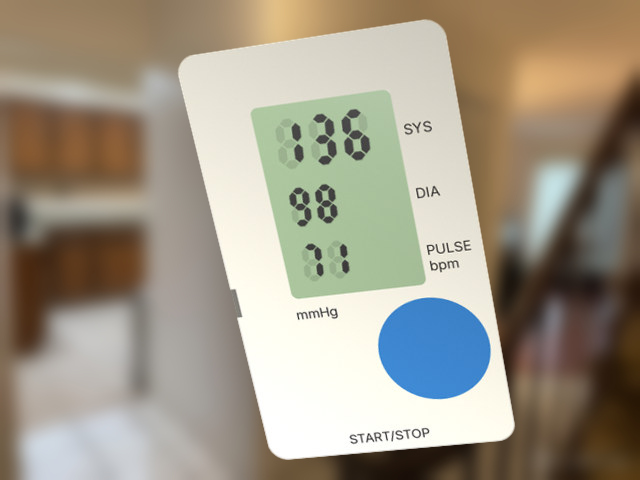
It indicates **98** mmHg
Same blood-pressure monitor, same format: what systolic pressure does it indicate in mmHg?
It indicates **136** mmHg
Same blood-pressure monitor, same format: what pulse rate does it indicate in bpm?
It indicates **71** bpm
